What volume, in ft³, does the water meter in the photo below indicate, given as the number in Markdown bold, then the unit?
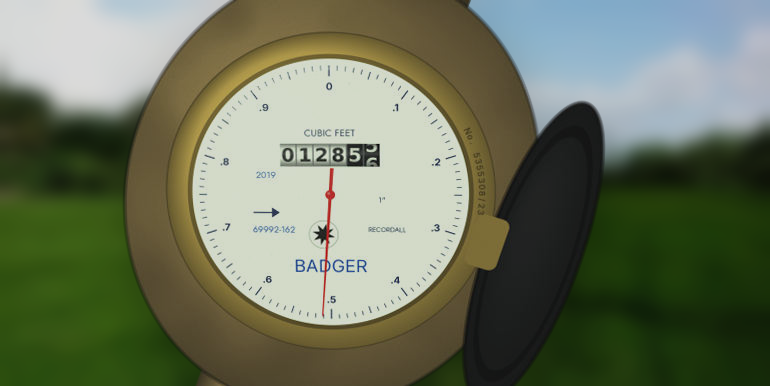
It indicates **12855.51** ft³
